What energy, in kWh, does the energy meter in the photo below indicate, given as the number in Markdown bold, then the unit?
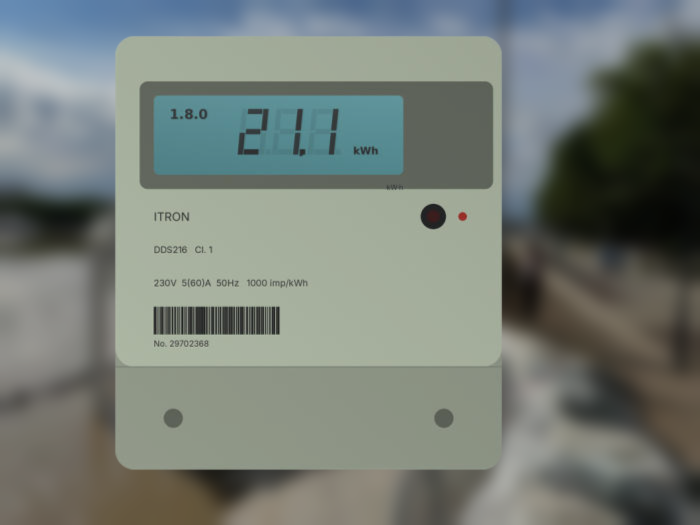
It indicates **21.1** kWh
